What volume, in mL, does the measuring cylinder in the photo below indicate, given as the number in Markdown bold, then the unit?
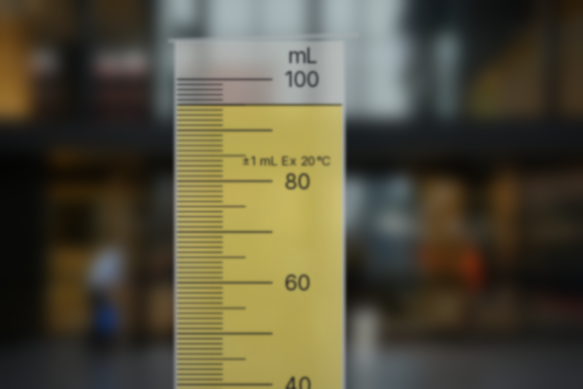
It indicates **95** mL
